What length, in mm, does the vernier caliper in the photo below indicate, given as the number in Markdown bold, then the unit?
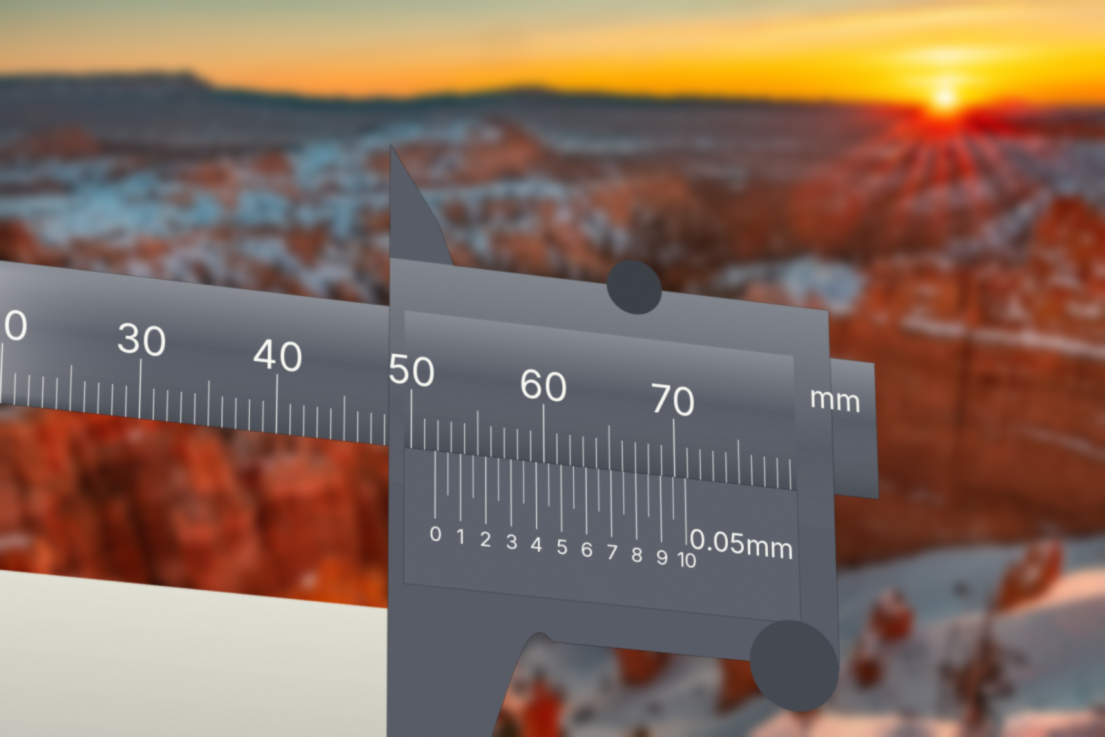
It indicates **51.8** mm
